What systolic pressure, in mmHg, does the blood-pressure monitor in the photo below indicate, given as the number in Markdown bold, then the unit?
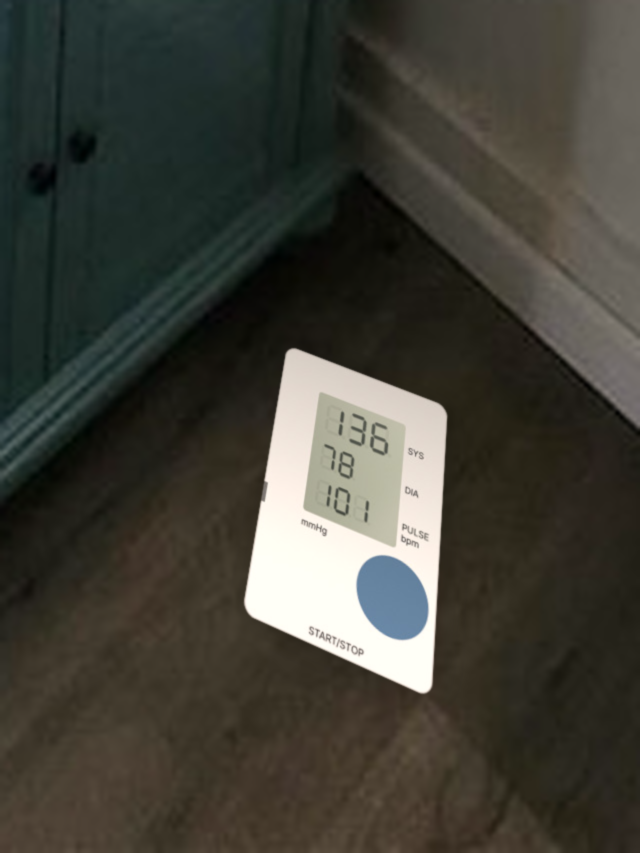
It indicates **136** mmHg
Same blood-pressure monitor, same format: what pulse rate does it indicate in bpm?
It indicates **101** bpm
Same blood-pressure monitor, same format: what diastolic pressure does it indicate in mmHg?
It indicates **78** mmHg
